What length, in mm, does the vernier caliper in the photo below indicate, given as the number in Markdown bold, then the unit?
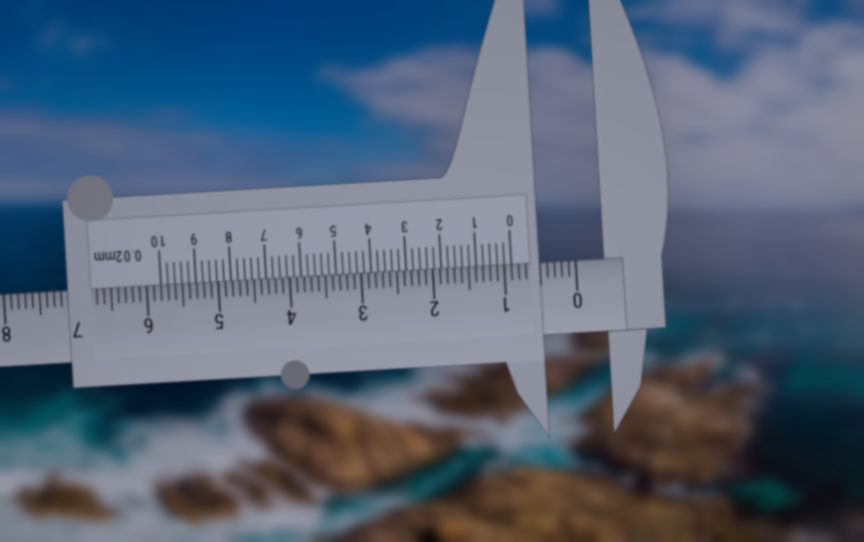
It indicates **9.0** mm
